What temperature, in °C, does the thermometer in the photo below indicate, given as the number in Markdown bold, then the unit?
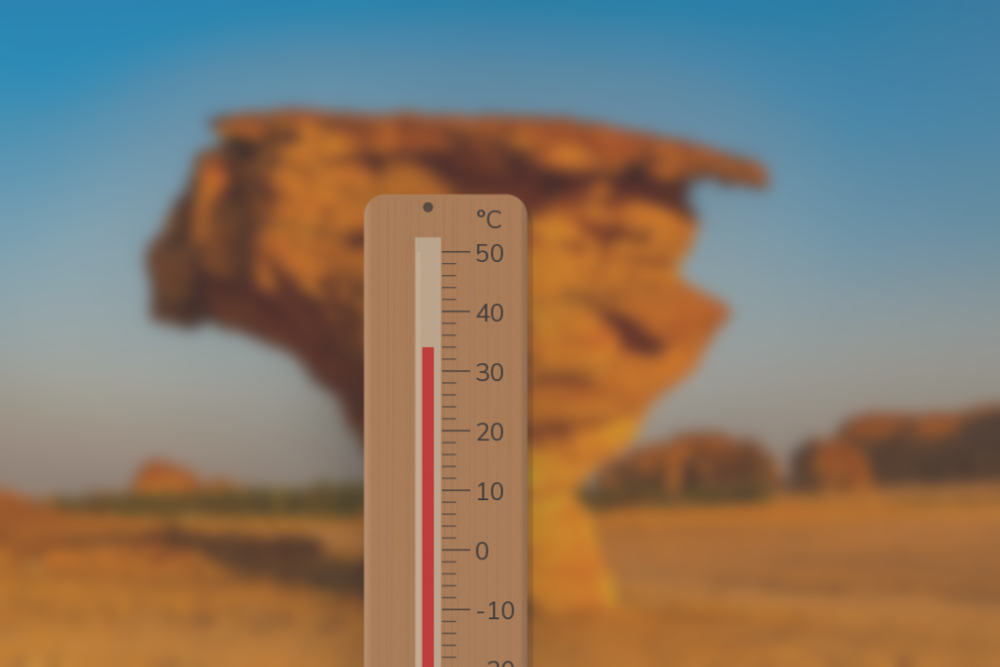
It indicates **34** °C
